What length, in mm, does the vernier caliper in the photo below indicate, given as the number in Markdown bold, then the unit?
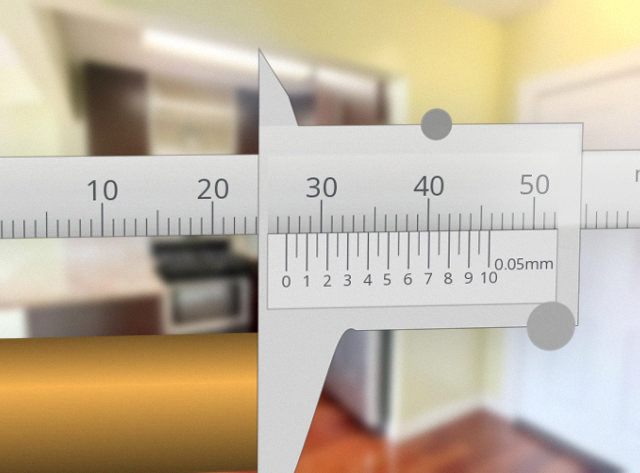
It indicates **26.8** mm
